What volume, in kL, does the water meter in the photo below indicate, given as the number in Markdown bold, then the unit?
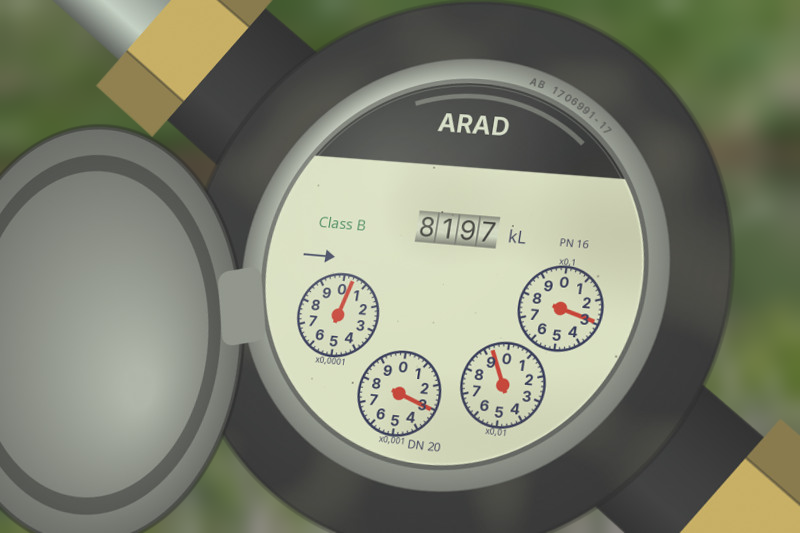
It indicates **8197.2930** kL
